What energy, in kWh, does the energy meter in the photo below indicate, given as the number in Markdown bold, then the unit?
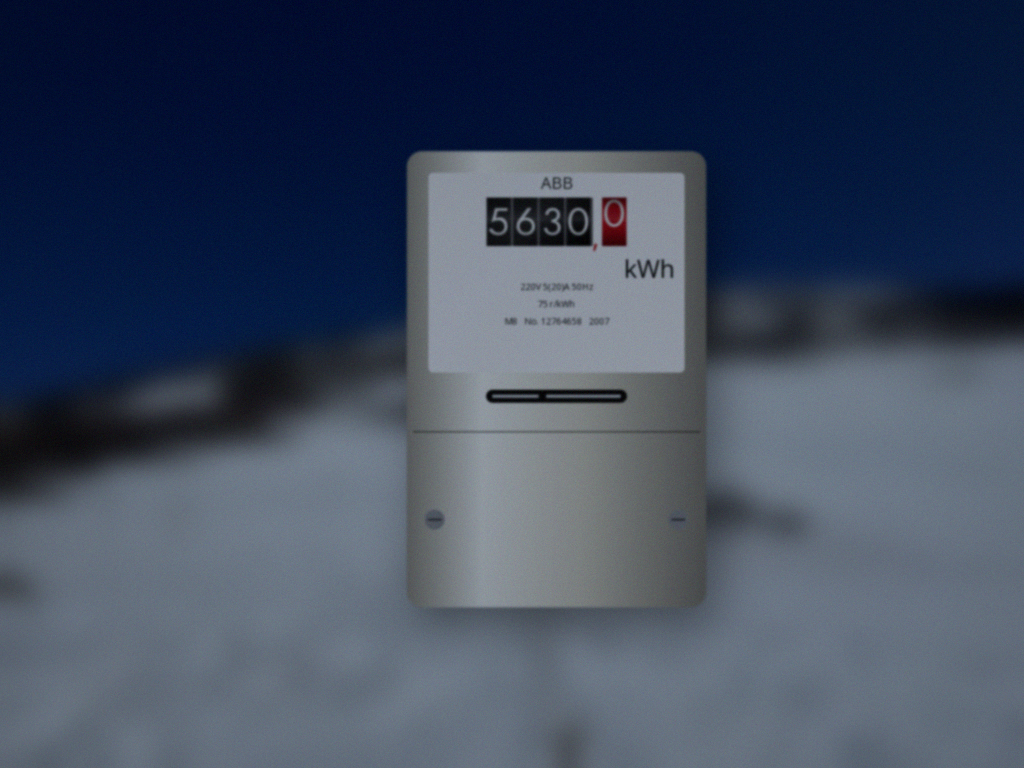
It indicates **5630.0** kWh
